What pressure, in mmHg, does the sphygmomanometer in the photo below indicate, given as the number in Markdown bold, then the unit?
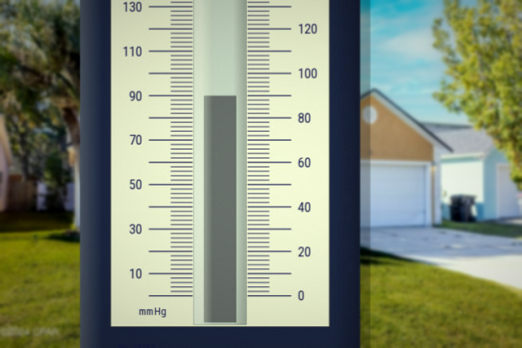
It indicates **90** mmHg
